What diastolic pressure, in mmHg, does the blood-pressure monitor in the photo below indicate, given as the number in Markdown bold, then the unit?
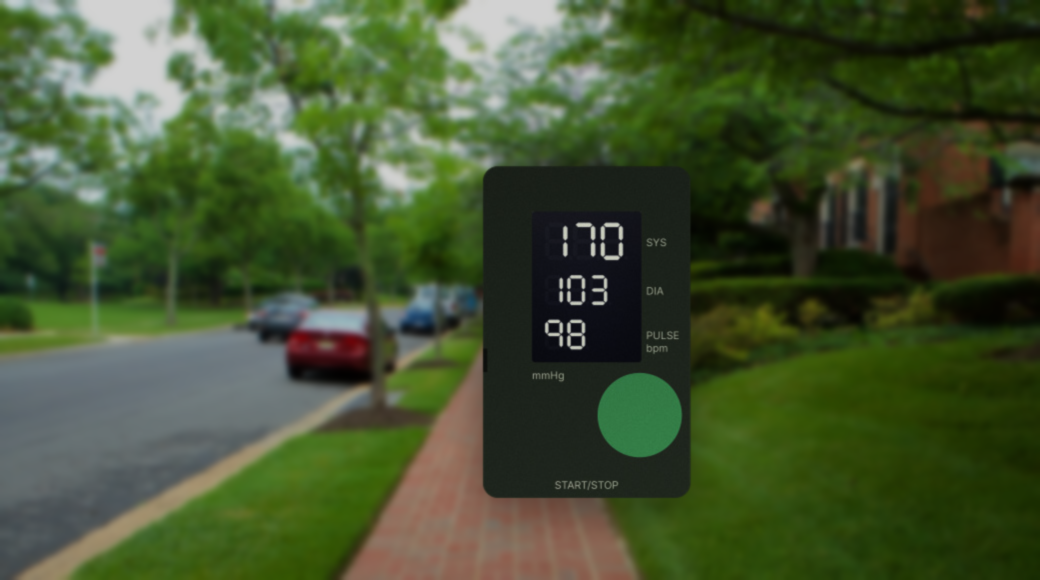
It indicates **103** mmHg
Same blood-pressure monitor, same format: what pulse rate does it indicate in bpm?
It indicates **98** bpm
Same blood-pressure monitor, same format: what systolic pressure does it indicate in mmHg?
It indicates **170** mmHg
